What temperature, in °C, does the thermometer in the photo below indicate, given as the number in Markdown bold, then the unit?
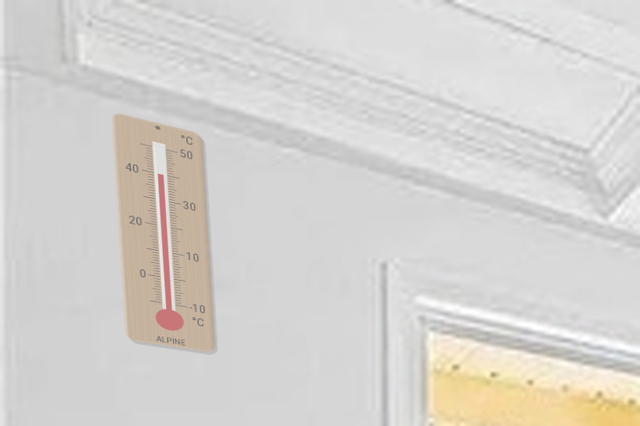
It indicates **40** °C
